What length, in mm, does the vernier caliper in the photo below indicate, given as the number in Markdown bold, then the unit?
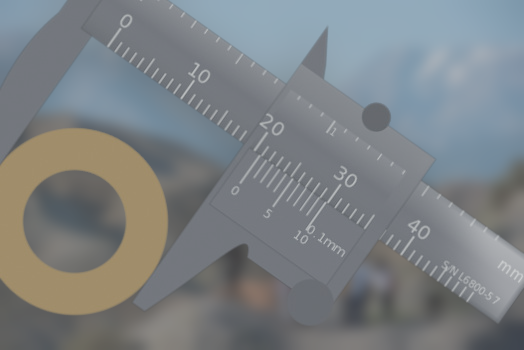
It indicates **20.8** mm
